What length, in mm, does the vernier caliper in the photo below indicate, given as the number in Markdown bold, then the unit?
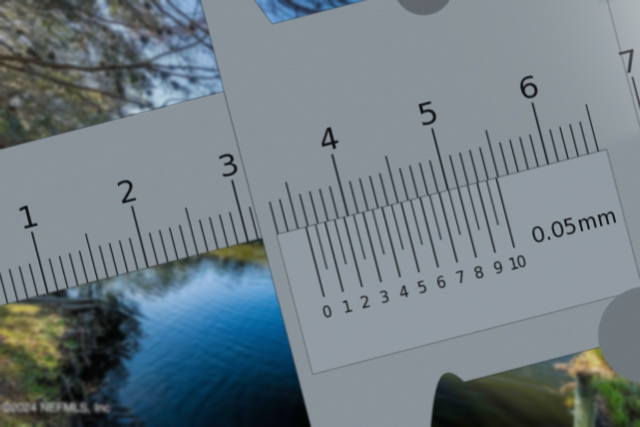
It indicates **35.8** mm
